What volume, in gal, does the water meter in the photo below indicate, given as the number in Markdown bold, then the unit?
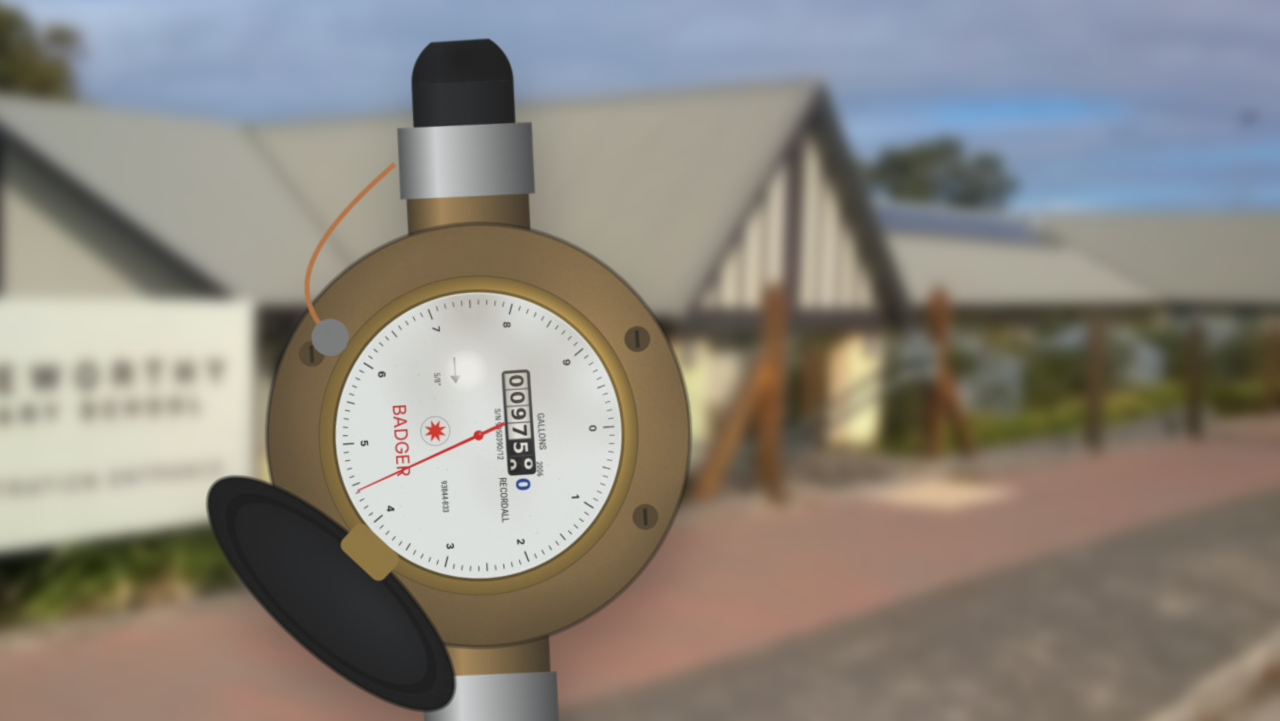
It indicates **97584.4** gal
